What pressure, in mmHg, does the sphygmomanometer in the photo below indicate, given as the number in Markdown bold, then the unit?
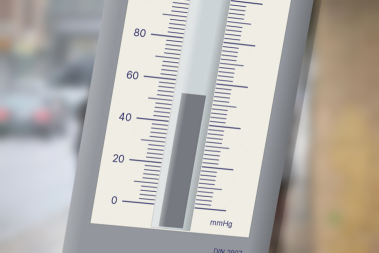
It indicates **54** mmHg
